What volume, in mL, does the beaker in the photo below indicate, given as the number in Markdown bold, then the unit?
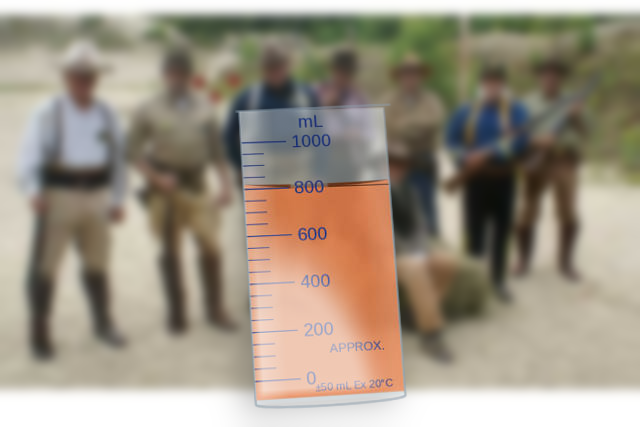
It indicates **800** mL
